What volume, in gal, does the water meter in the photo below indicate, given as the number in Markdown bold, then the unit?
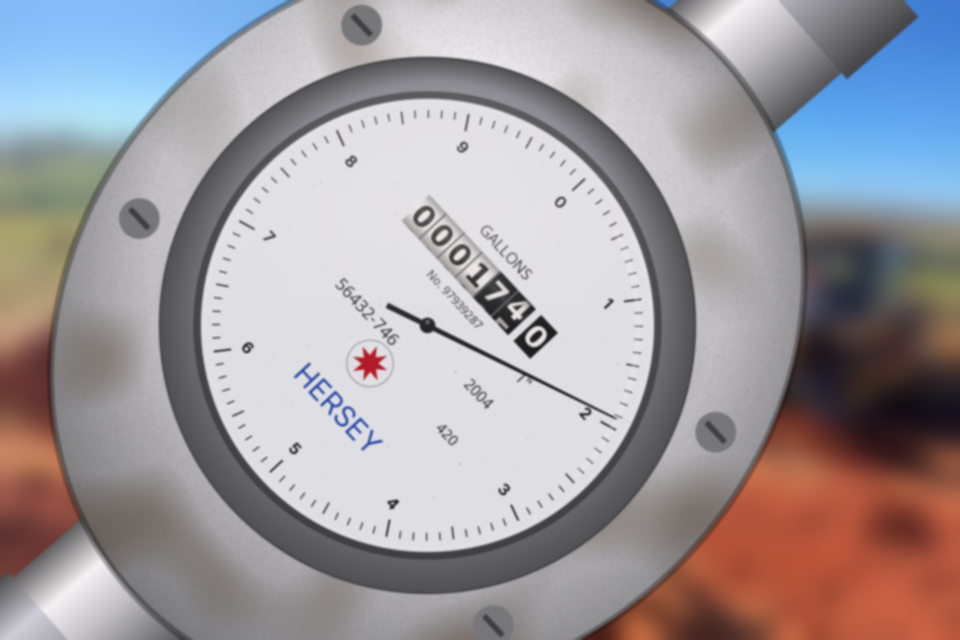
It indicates **1741.9** gal
